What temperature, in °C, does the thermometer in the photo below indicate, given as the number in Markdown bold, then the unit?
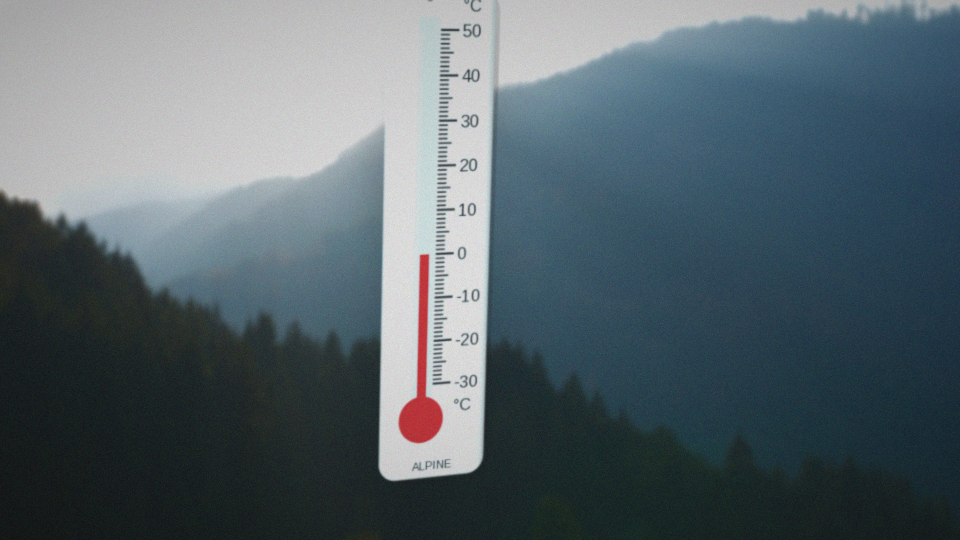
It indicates **0** °C
